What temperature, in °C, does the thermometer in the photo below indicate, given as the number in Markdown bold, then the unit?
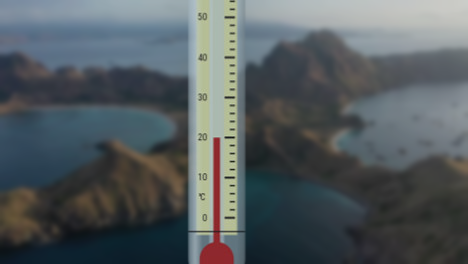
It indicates **20** °C
